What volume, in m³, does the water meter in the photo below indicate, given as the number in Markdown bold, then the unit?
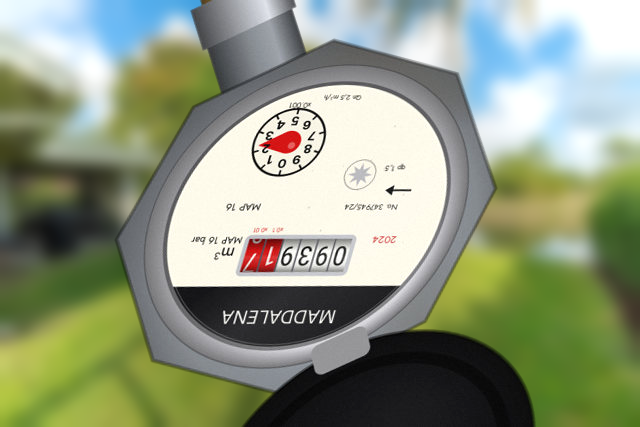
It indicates **939.172** m³
